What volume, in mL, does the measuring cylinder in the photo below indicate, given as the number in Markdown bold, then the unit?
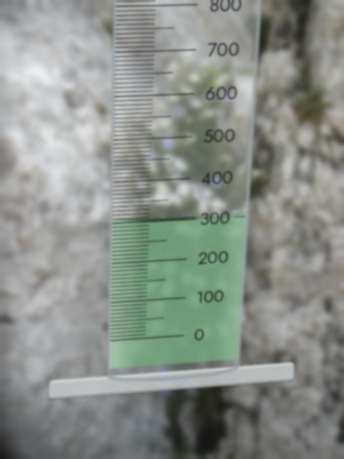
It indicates **300** mL
